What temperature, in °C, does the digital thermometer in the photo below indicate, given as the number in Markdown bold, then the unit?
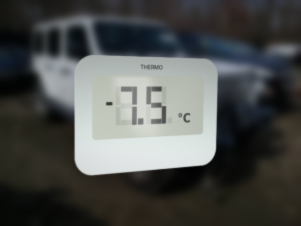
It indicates **-7.5** °C
